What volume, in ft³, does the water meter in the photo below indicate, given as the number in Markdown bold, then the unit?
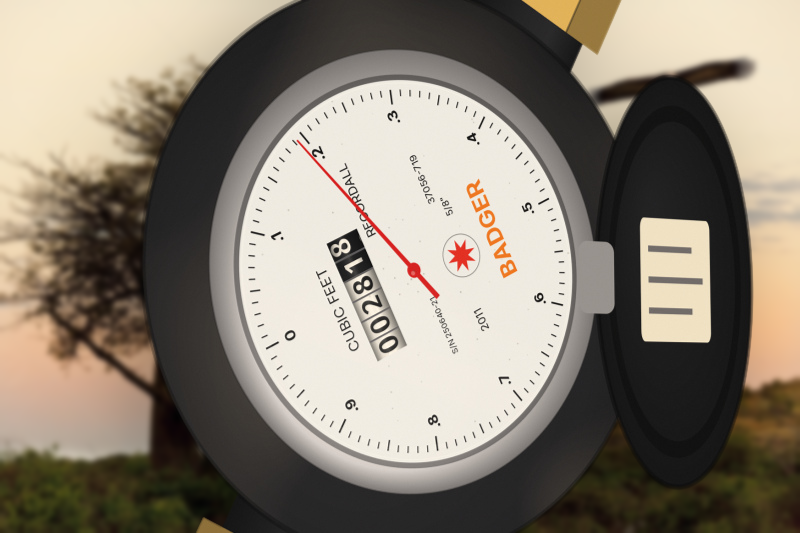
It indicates **2818.19** ft³
